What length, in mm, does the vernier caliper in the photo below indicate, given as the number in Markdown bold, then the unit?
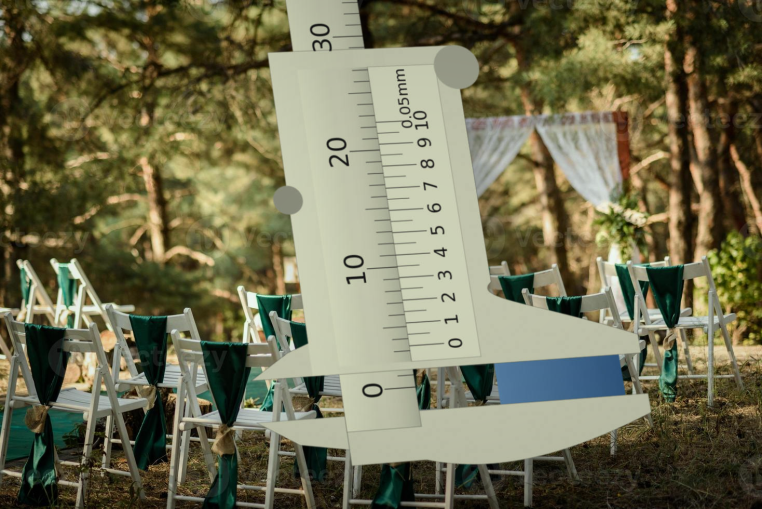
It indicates **3.4** mm
